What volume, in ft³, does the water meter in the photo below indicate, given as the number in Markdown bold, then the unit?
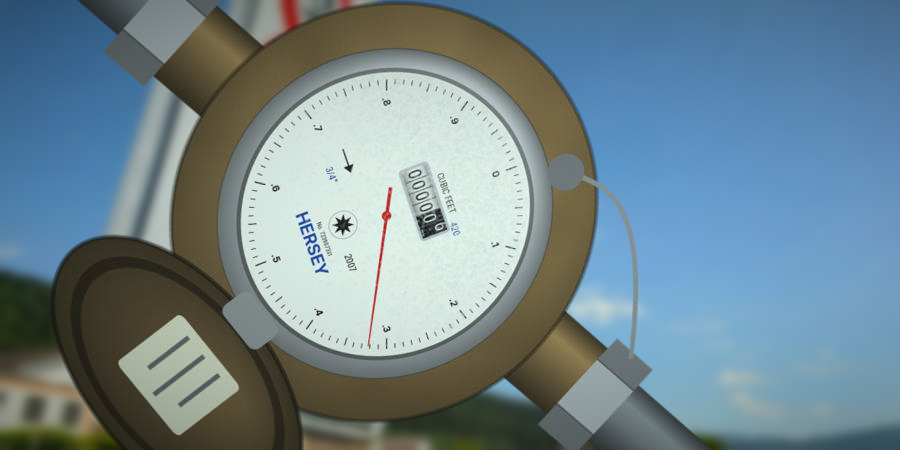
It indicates **6.32** ft³
